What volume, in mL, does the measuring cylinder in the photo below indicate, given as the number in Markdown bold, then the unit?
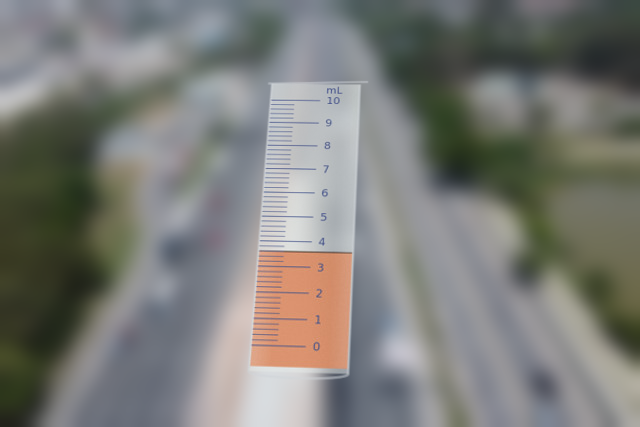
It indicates **3.6** mL
